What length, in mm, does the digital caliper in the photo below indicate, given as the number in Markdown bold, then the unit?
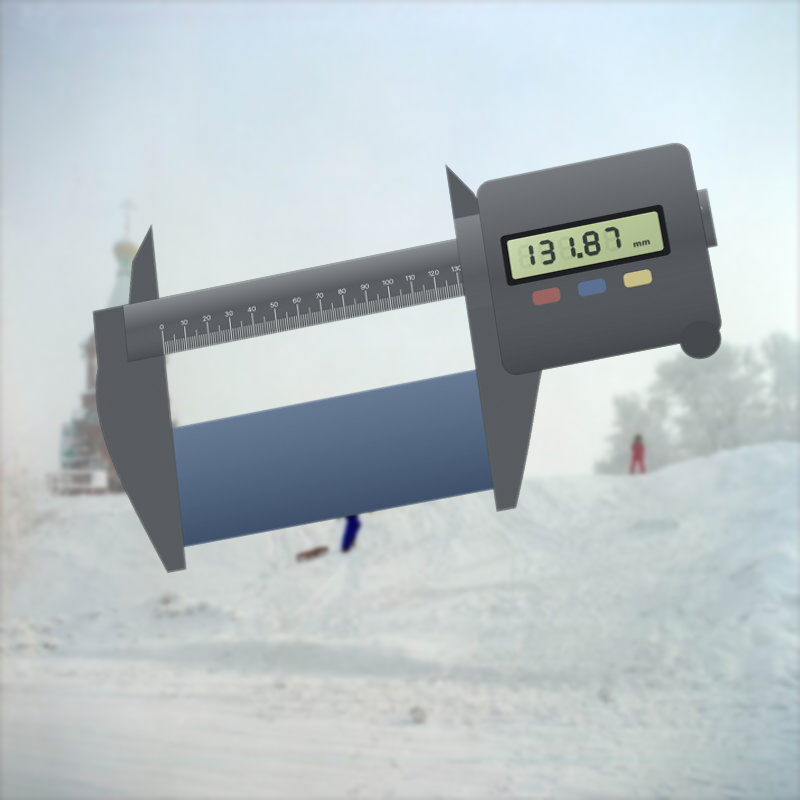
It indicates **131.87** mm
